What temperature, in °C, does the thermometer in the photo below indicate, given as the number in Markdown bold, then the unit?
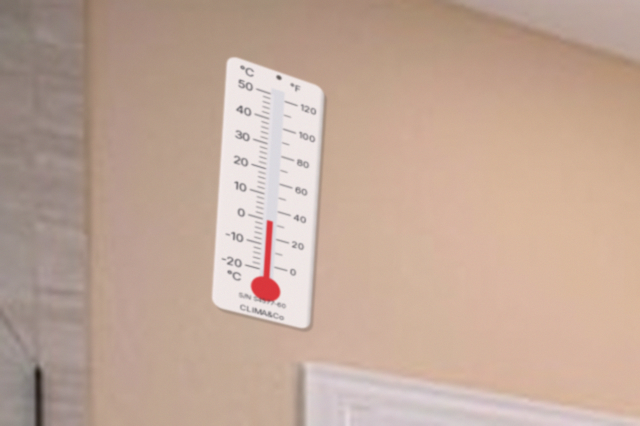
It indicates **0** °C
